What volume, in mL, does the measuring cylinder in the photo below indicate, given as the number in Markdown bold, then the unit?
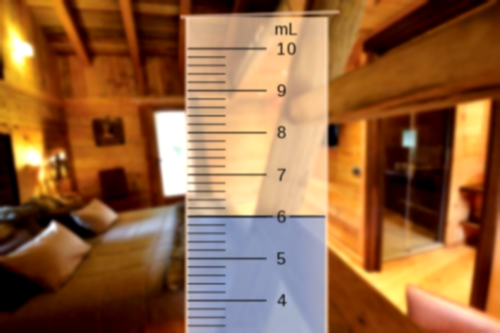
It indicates **6** mL
